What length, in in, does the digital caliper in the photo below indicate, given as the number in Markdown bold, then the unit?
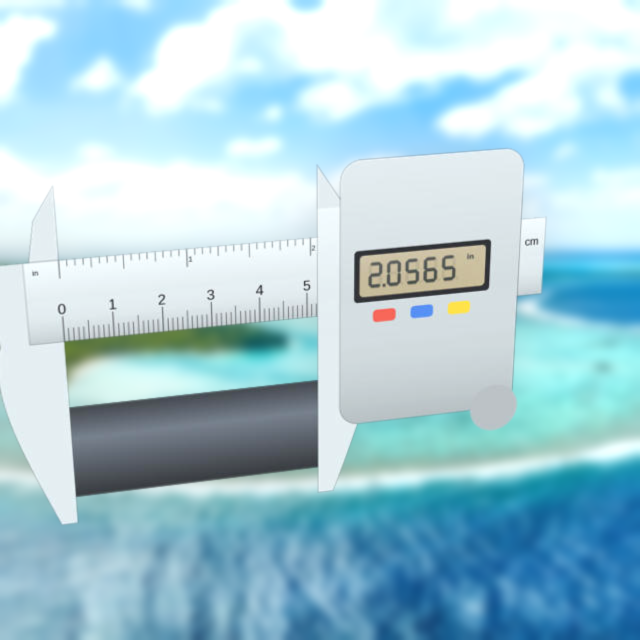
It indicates **2.0565** in
